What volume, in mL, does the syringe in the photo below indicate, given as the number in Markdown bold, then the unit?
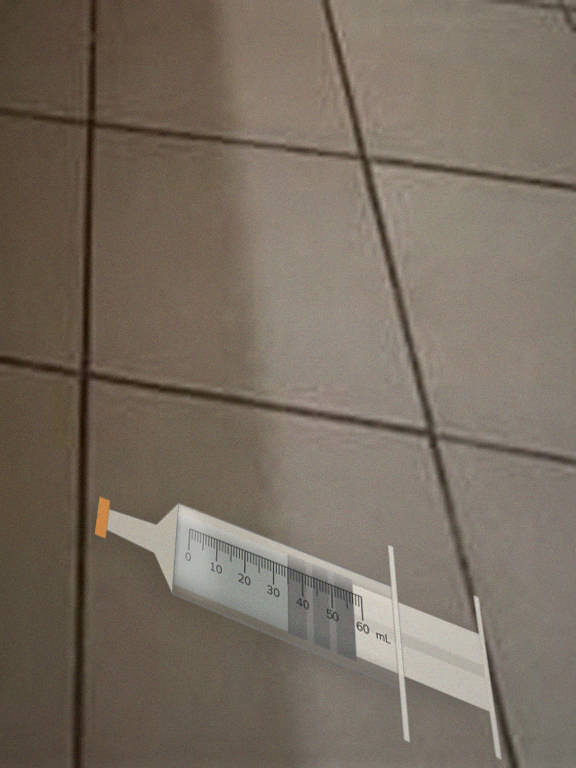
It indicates **35** mL
